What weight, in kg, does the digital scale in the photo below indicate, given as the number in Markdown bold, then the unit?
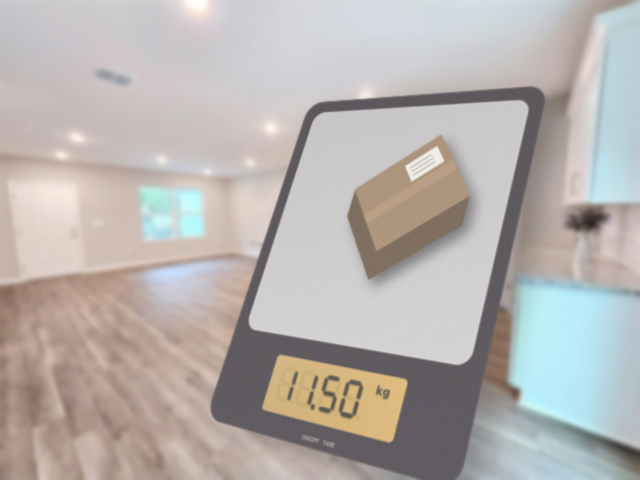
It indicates **11.50** kg
